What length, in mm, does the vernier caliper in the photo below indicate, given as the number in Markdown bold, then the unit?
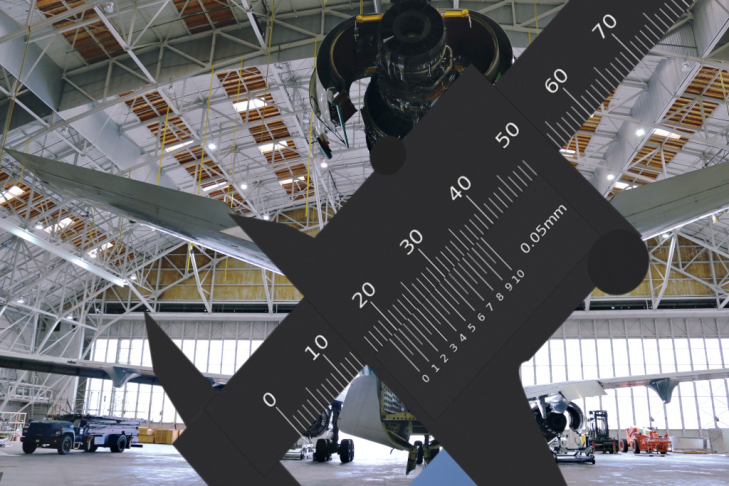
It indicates **18.4** mm
